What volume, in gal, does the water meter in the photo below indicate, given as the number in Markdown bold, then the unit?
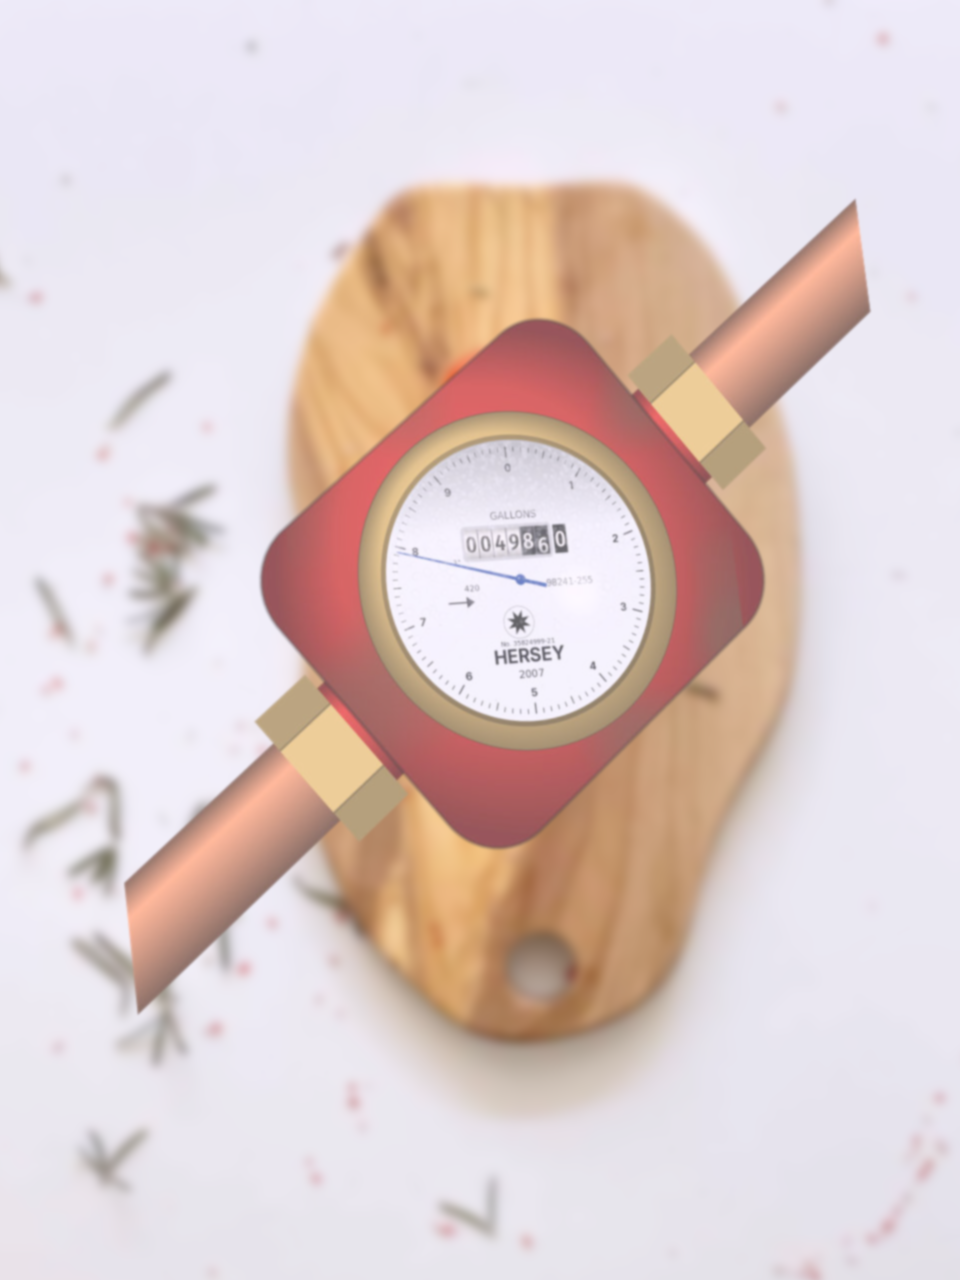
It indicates **49857.9** gal
